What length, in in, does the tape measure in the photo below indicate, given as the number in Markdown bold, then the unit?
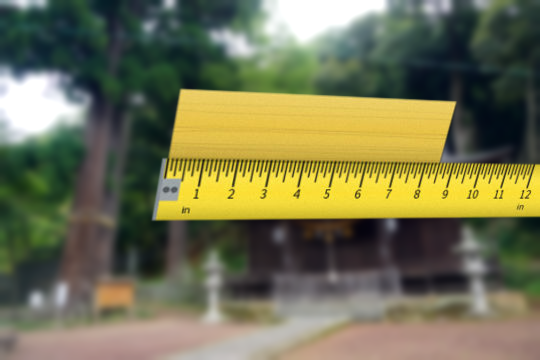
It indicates **8.5** in
